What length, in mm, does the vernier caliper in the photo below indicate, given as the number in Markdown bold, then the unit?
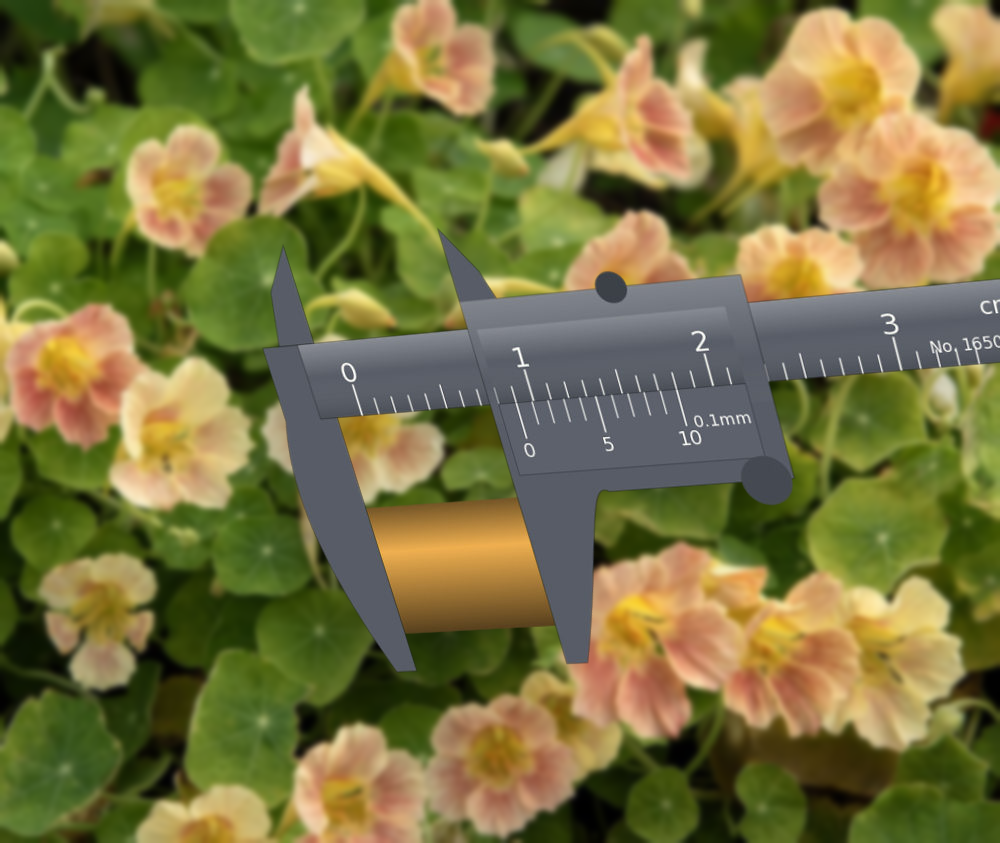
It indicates **9.0** mm
